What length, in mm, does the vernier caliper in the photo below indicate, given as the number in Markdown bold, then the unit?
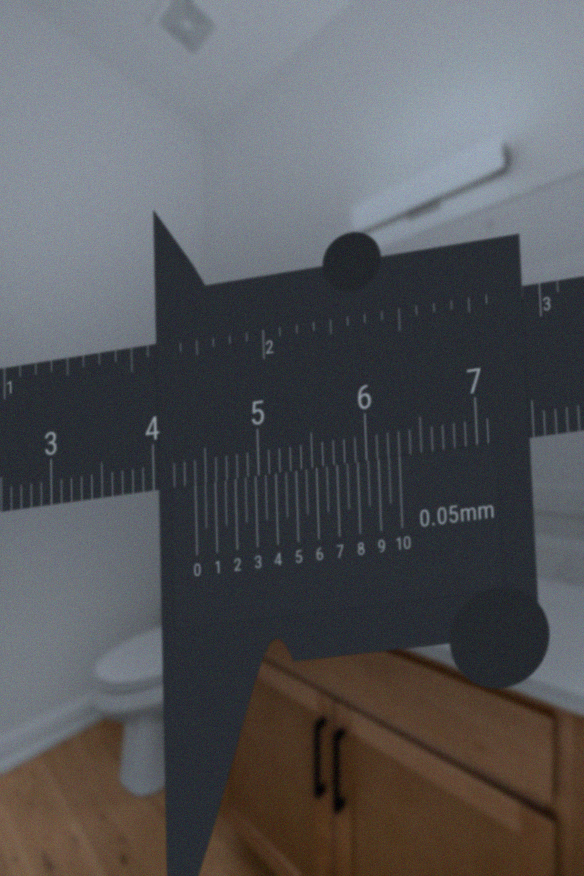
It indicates **44.0** mm
